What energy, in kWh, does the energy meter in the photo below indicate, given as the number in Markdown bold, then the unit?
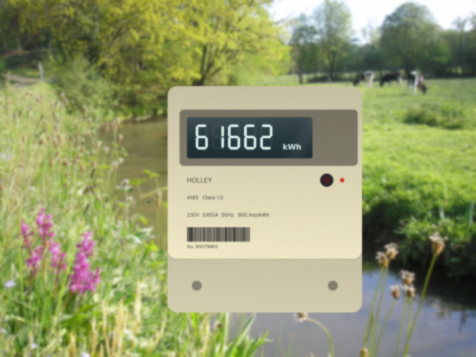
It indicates **61662** kWh
